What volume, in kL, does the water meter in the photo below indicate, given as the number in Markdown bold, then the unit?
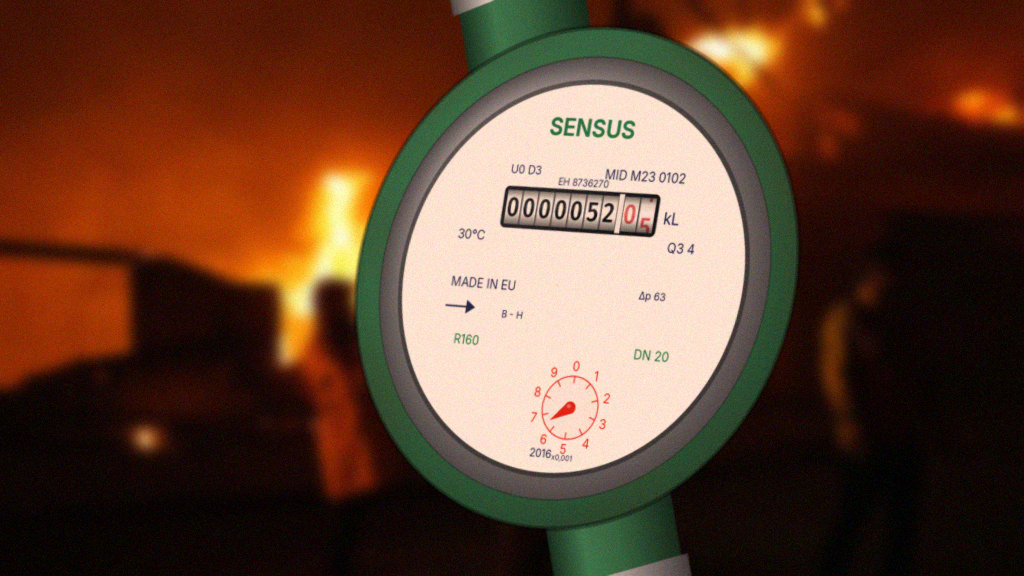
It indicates **52.046** kL
